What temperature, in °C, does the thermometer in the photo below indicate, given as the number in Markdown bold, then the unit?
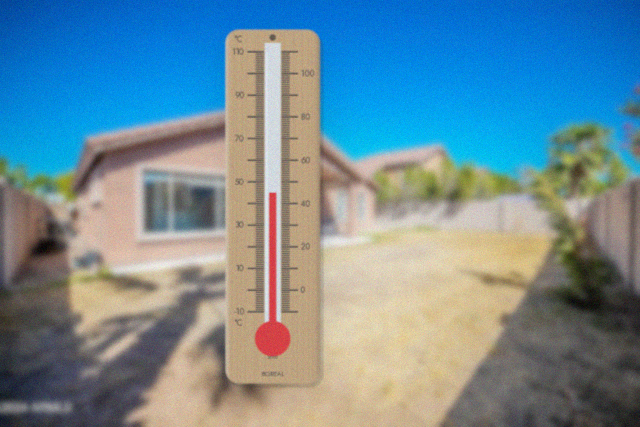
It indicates **45** °C
